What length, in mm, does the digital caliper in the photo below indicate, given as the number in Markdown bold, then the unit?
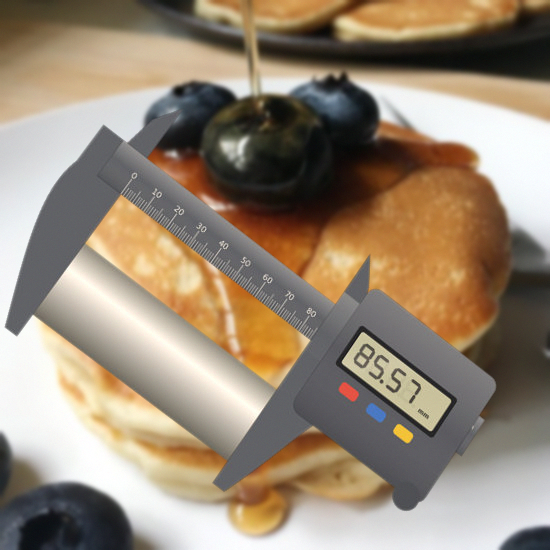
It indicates **85.57** mm
